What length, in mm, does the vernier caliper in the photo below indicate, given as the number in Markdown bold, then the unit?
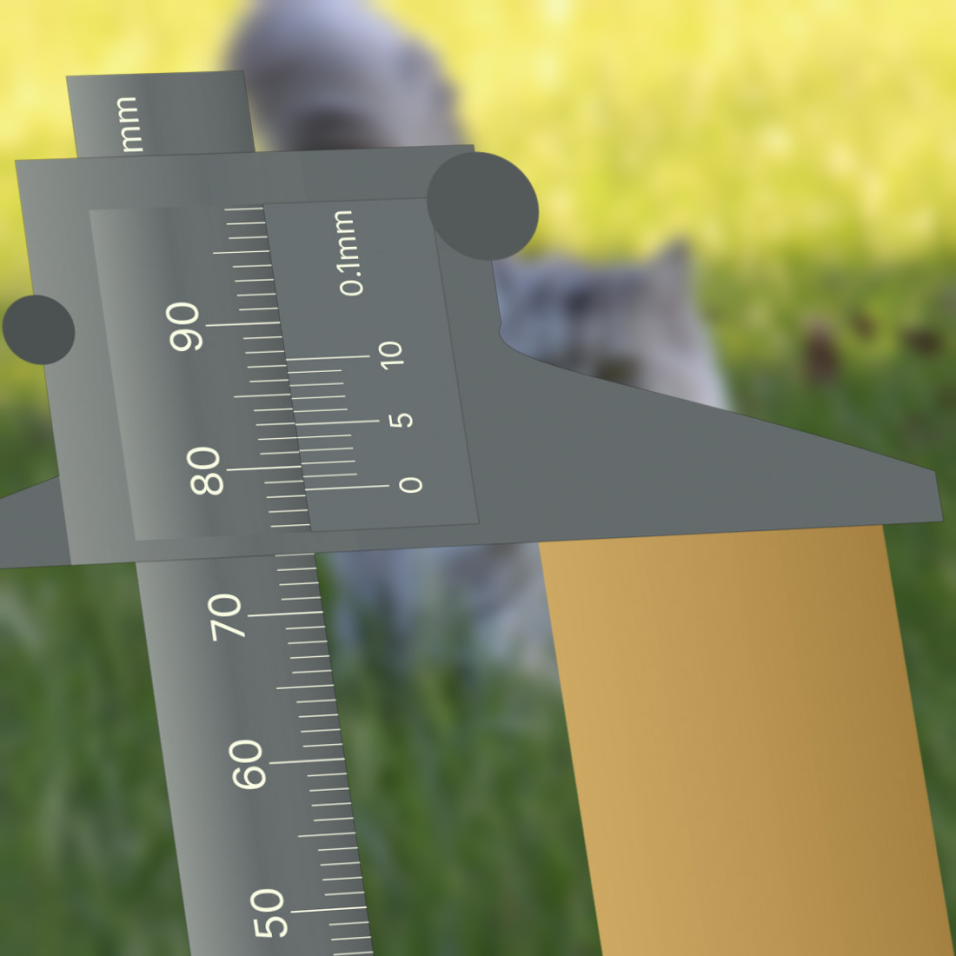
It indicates **78.4** mm
